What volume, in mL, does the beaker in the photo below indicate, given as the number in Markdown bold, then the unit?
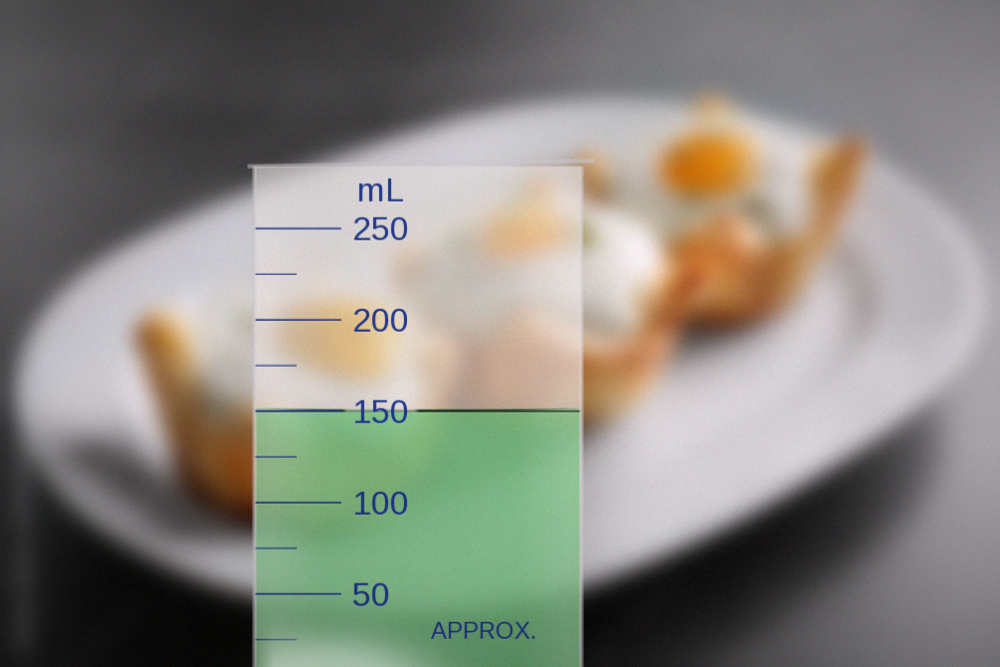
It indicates **150** mL
